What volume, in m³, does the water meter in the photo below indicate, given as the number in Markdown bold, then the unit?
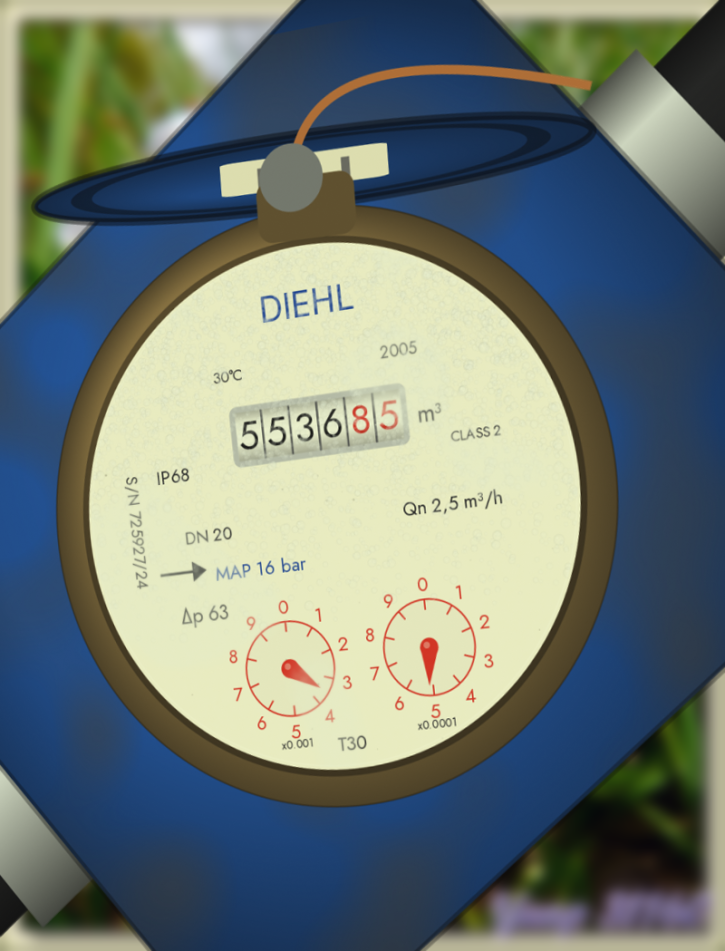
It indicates **5536.8535** m³
